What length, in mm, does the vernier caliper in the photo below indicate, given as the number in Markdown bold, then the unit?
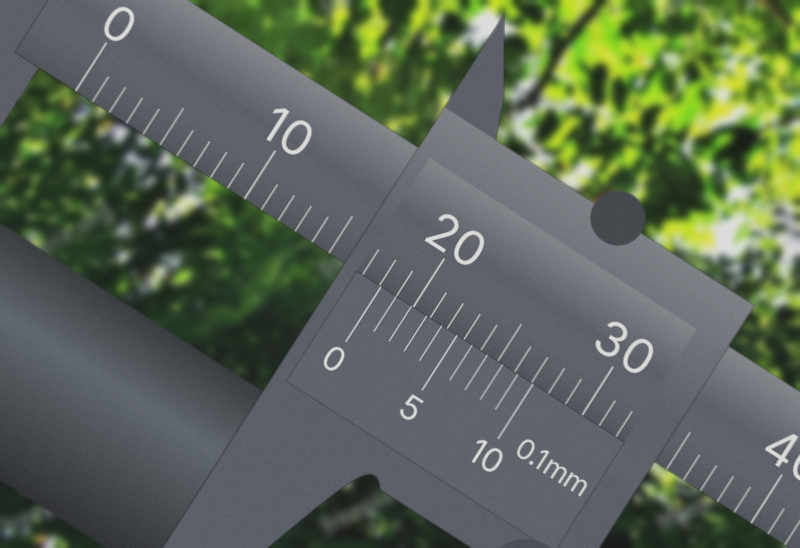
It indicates **18.1** mm
